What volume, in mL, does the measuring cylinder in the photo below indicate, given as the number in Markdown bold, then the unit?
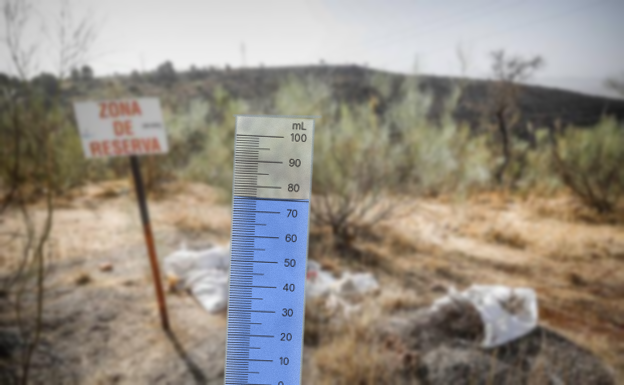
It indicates **75** mL
